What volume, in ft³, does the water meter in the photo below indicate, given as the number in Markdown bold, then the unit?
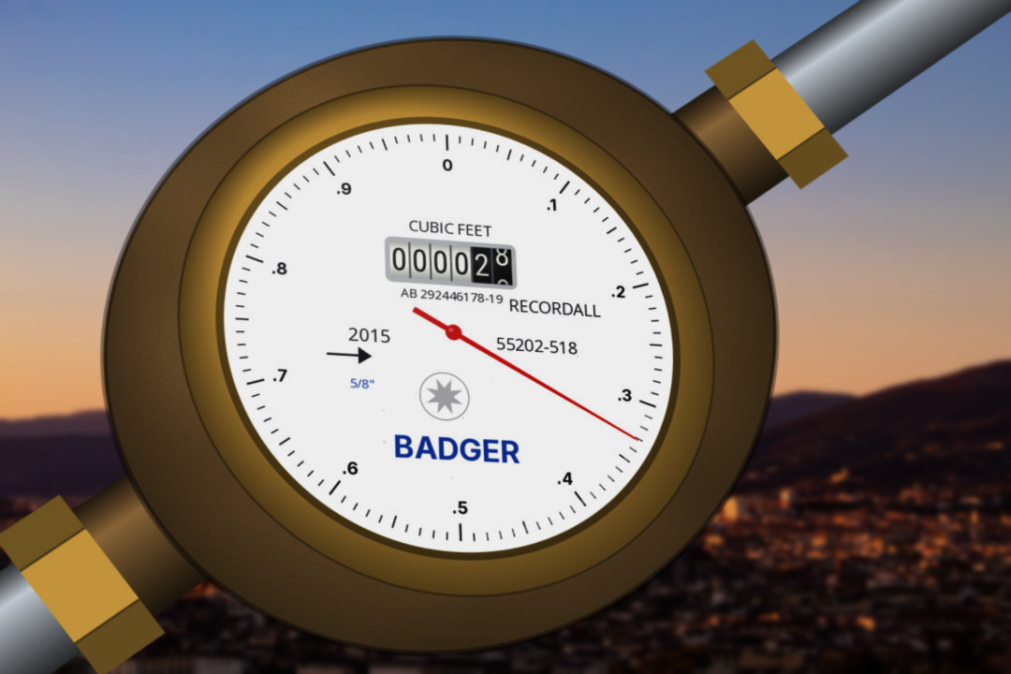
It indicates **28.33** ft³
